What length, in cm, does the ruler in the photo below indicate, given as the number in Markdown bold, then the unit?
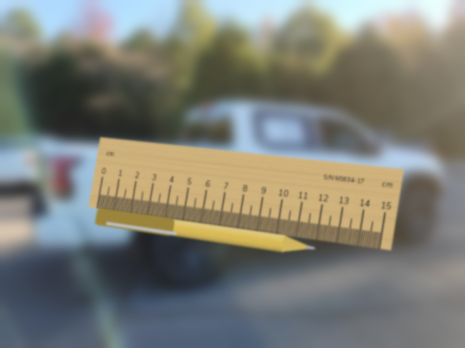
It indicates **12** cm
